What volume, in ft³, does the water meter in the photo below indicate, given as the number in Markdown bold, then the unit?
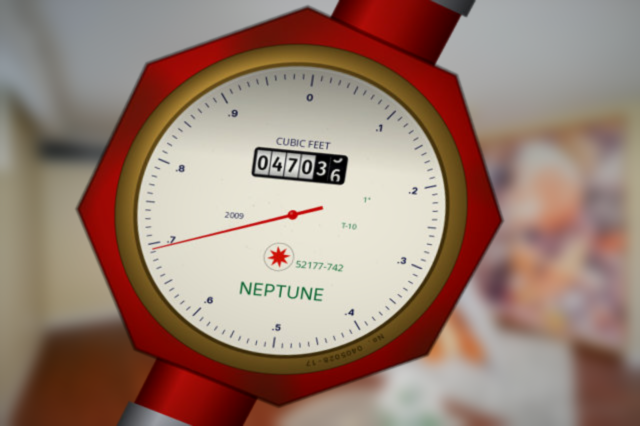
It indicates **47035.69** ft³
